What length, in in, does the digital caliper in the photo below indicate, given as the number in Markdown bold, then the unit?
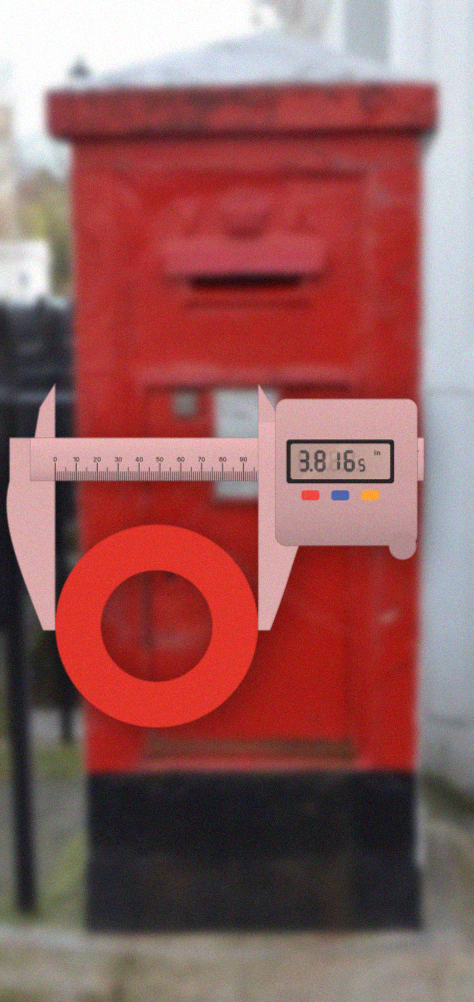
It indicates **3.8165** in
